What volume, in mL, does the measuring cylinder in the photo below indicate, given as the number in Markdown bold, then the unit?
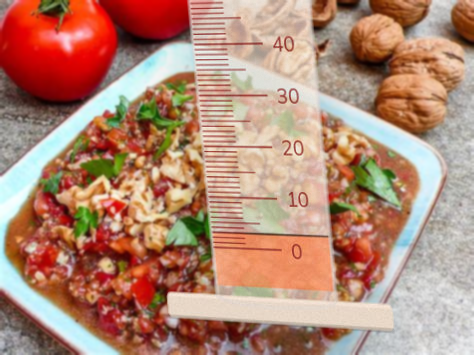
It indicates **3** mL
